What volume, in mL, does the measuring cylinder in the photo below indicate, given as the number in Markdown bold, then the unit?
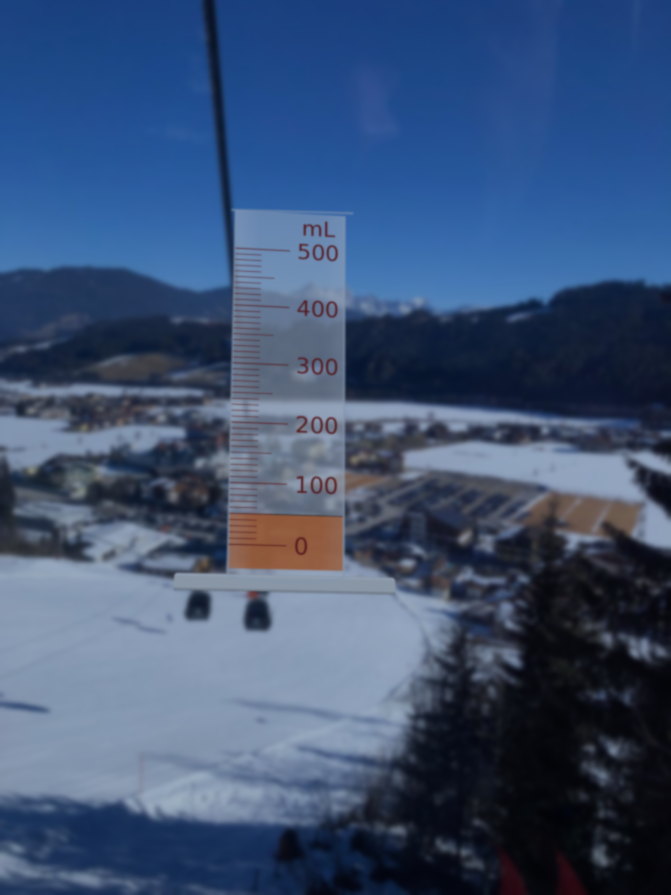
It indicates **50** mL
